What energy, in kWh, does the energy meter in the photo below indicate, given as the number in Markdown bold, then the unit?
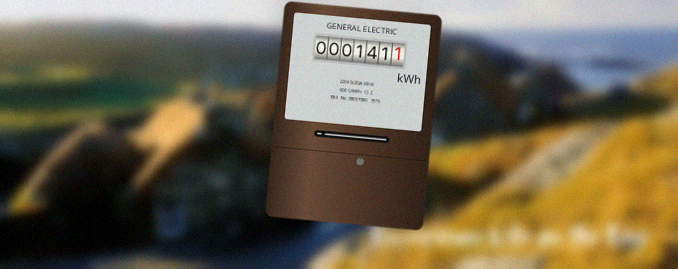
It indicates **141.1** kWh
